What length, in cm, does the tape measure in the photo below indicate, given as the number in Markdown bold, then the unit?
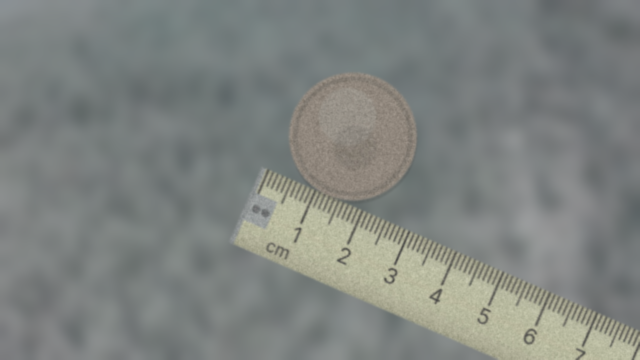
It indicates **2.5** cm
